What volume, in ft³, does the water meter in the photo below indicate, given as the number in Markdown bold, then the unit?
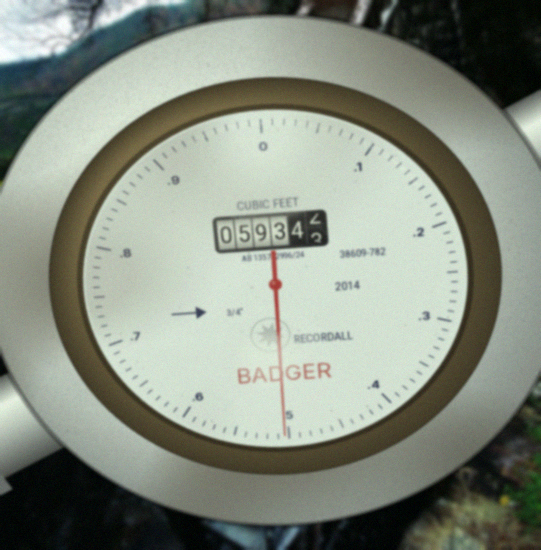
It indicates **59342.50** ft³
